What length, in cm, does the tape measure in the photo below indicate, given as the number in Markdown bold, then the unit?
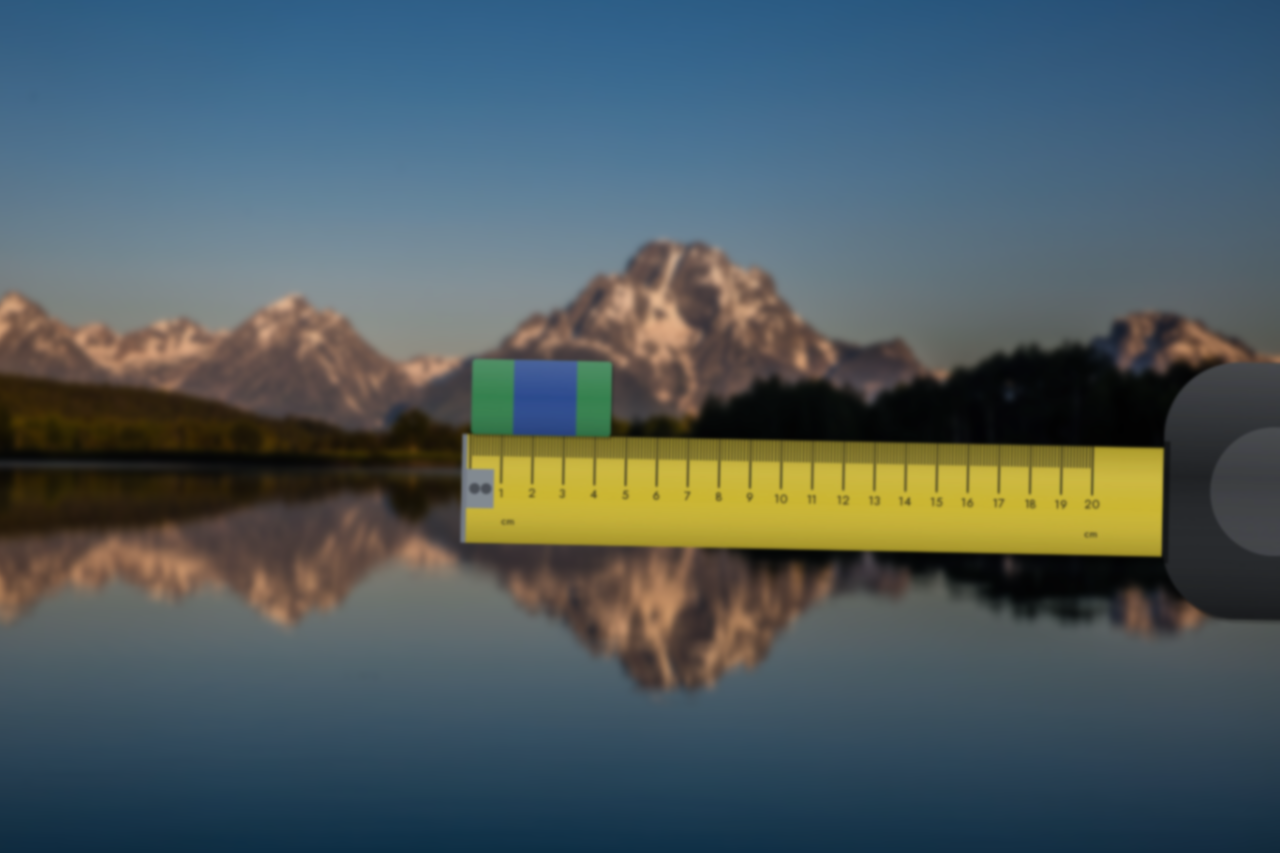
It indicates **4.5** cm
